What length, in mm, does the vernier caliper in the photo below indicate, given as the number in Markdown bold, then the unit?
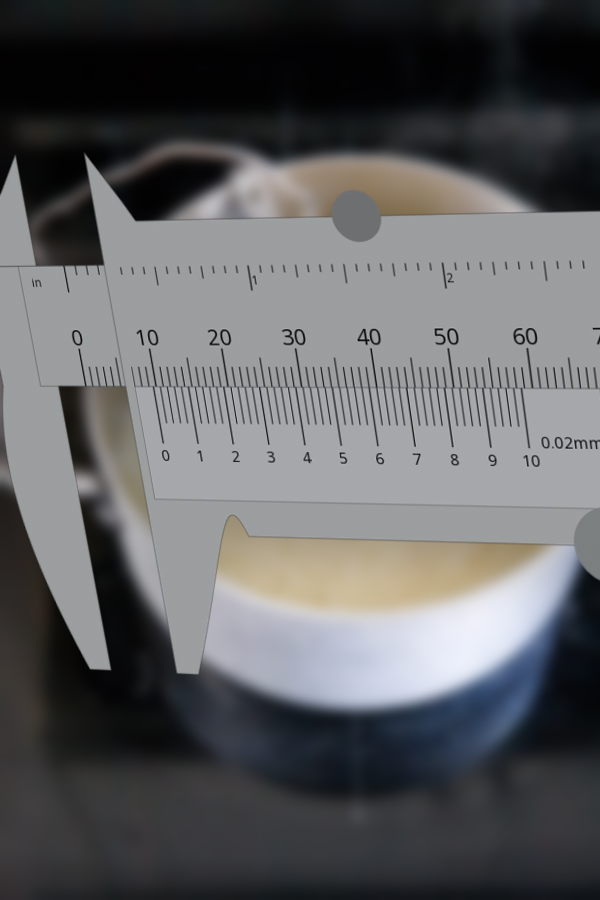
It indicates **9.6** mm
